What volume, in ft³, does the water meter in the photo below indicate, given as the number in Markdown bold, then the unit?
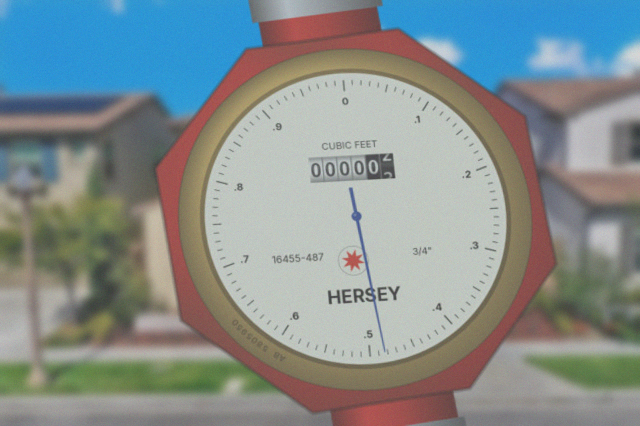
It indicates **2.48** ft³
